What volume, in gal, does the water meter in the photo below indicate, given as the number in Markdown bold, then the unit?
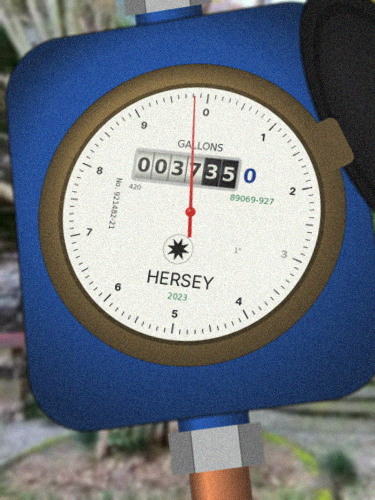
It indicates **37349.8** gal
